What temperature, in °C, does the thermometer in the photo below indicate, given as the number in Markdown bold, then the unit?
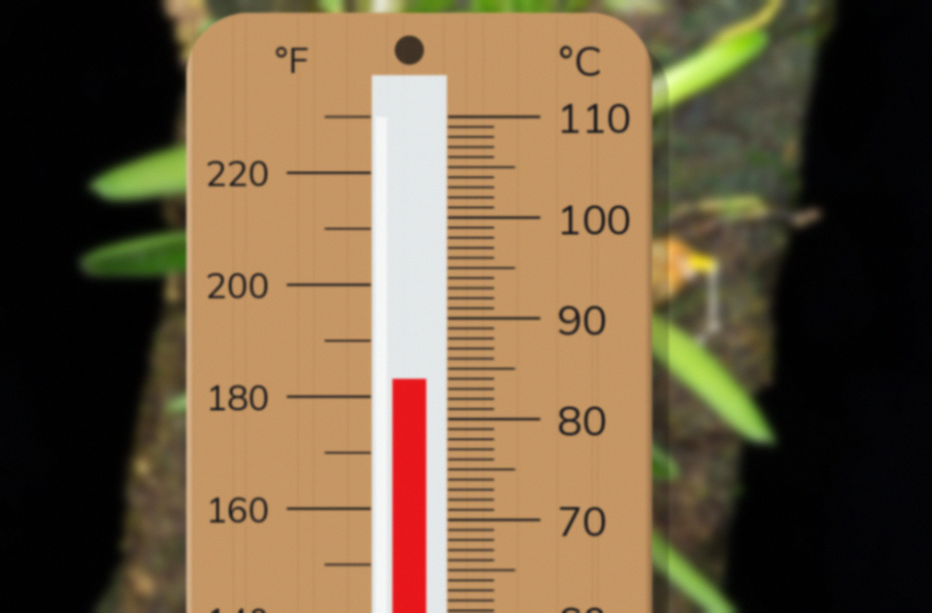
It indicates **84** °C
